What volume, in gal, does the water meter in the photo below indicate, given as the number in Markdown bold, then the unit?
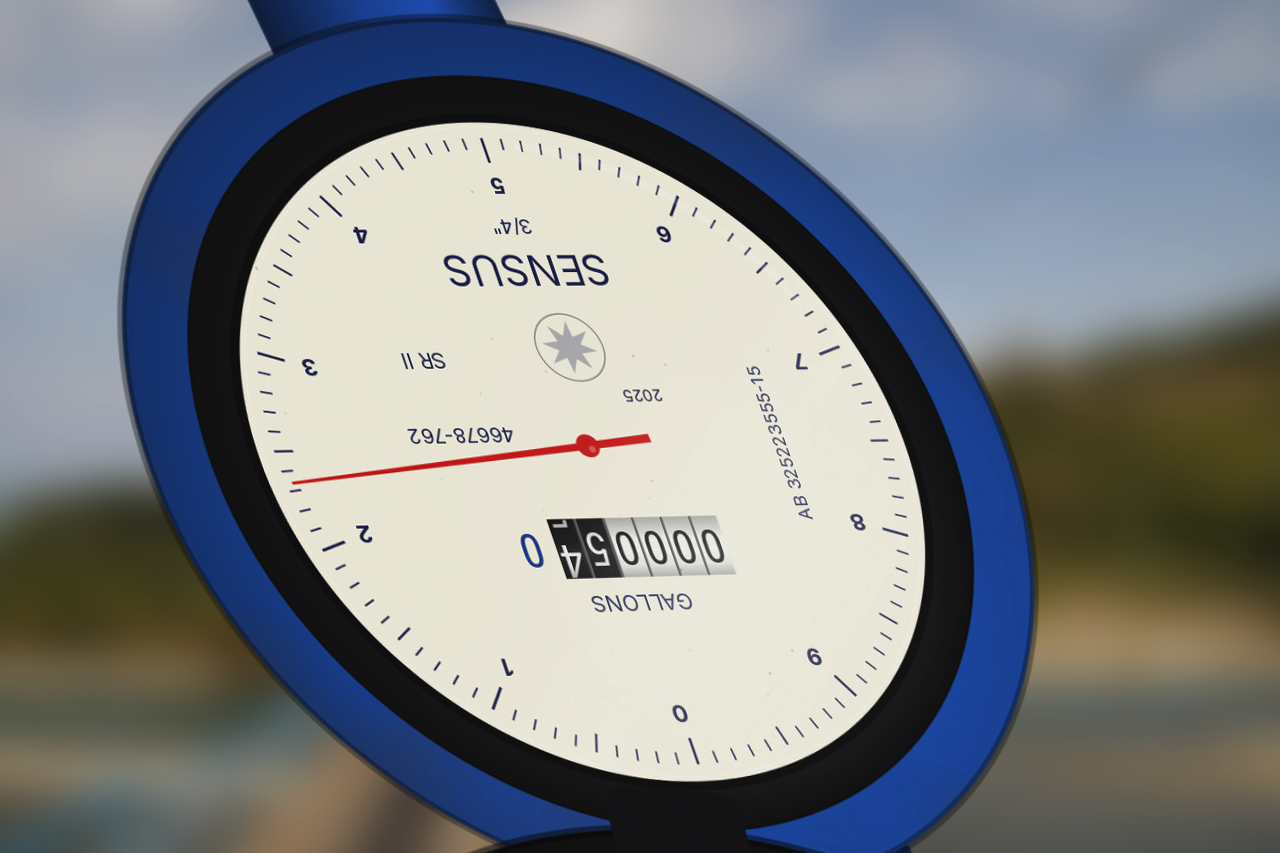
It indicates **542.3** gal
